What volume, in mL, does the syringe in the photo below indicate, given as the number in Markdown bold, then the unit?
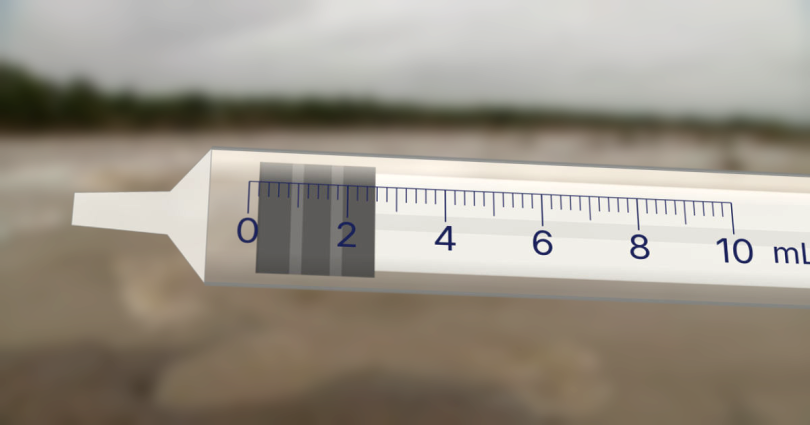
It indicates **0.2** mL
